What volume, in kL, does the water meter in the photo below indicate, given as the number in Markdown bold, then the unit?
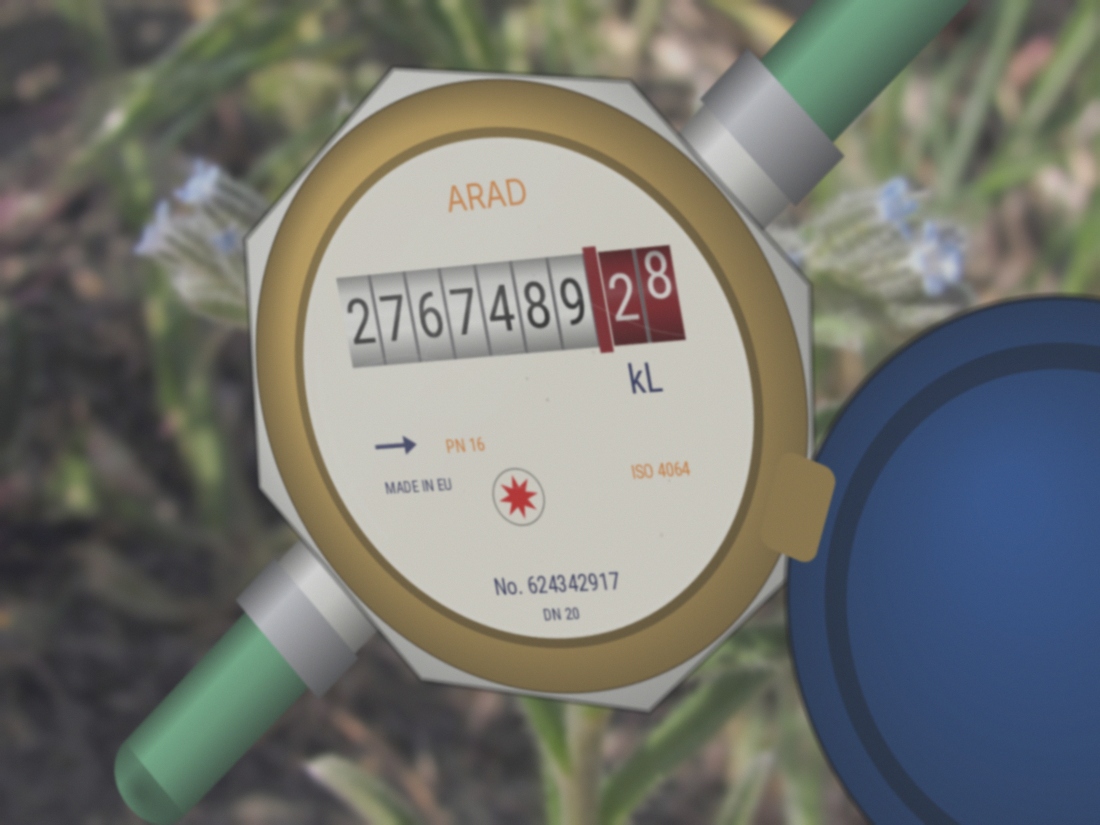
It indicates **2767489.28** kL
